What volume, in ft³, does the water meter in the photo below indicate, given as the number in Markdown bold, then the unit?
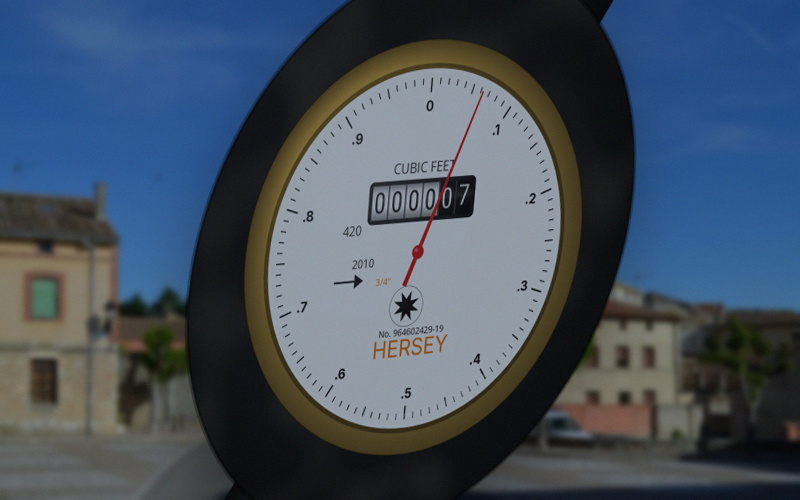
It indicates **7.06** ft³
